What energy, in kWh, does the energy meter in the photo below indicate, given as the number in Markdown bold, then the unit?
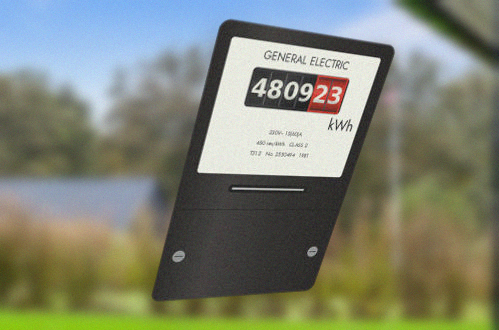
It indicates **4809.23** kWh
